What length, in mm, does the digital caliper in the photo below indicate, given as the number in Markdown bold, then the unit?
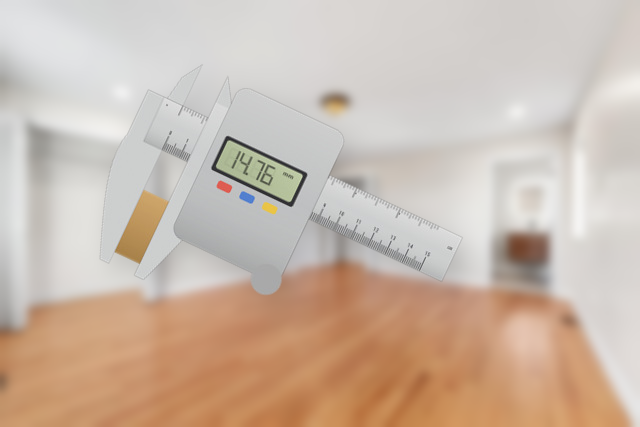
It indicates **14.76** mm
